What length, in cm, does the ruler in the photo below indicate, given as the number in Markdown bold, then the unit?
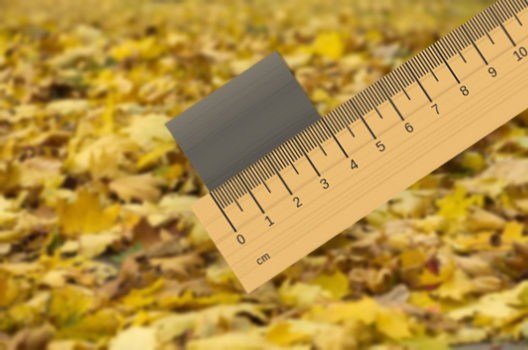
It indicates **4** cm
